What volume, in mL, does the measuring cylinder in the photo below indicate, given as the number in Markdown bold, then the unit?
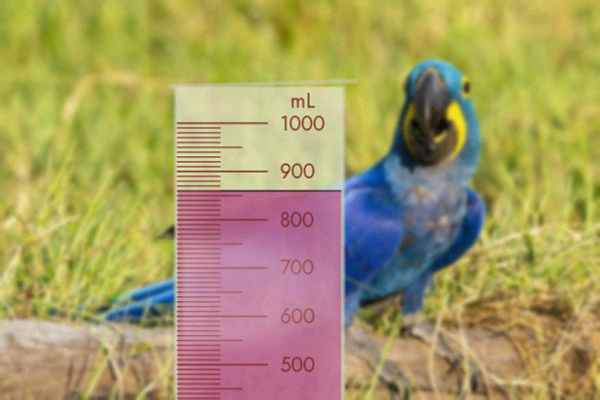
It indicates **860** mL
